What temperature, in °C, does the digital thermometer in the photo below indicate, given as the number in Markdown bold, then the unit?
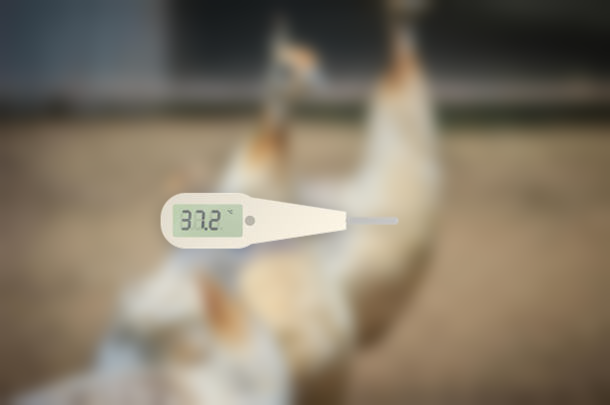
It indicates **37.2** °C
